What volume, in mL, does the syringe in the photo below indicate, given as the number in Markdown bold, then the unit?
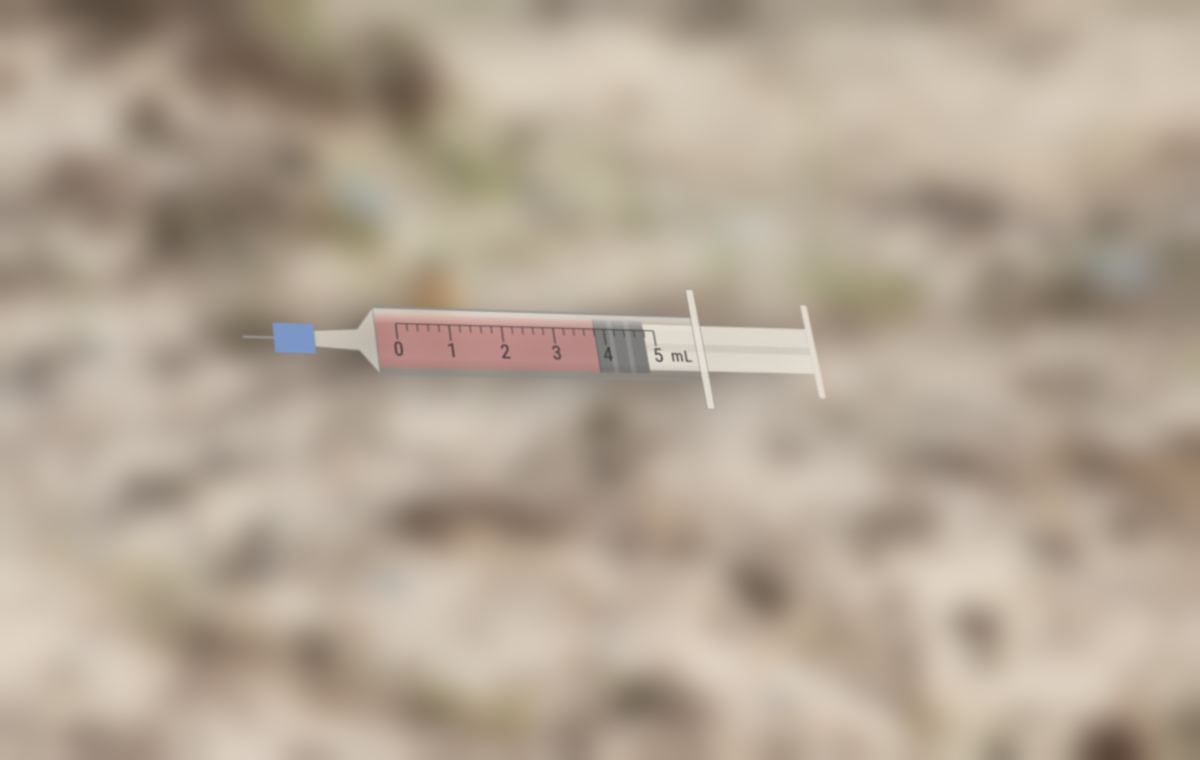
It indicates **3.8** mL
